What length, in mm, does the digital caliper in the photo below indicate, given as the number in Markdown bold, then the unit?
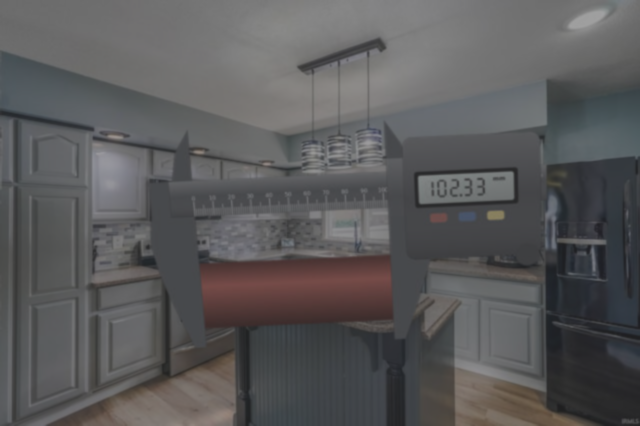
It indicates **102.33** mm
